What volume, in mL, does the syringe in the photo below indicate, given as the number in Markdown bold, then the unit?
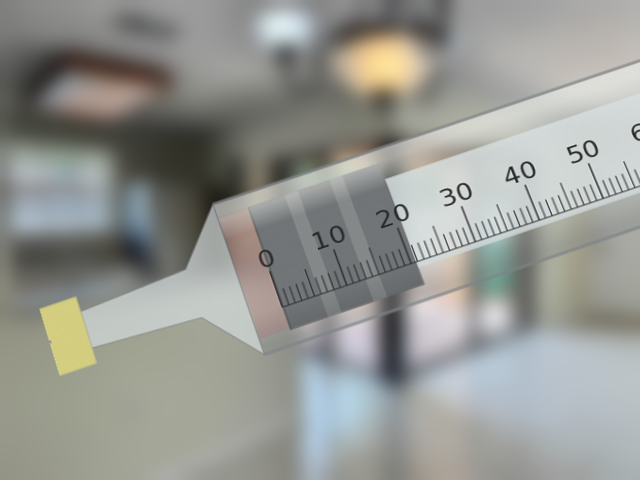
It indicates **0** mL
